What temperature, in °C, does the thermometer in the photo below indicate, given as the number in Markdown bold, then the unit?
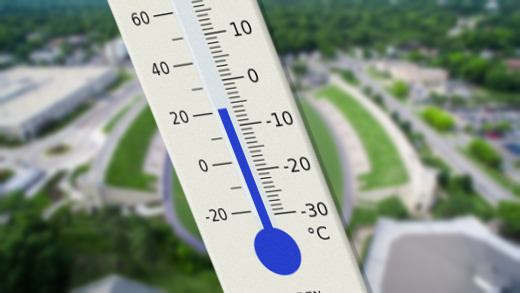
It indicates **-6** °C
